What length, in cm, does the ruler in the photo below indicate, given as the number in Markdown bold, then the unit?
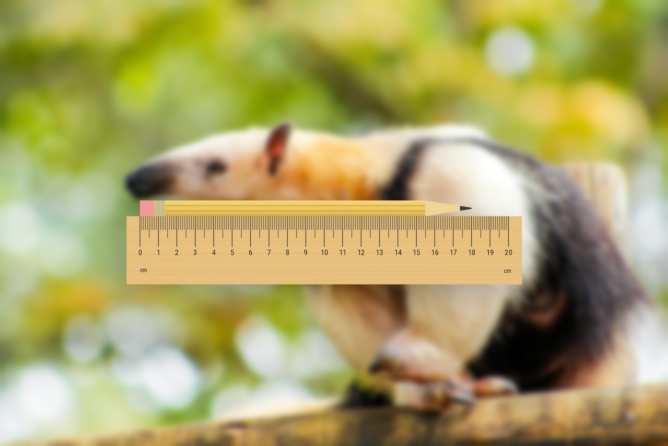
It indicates **18** cm
